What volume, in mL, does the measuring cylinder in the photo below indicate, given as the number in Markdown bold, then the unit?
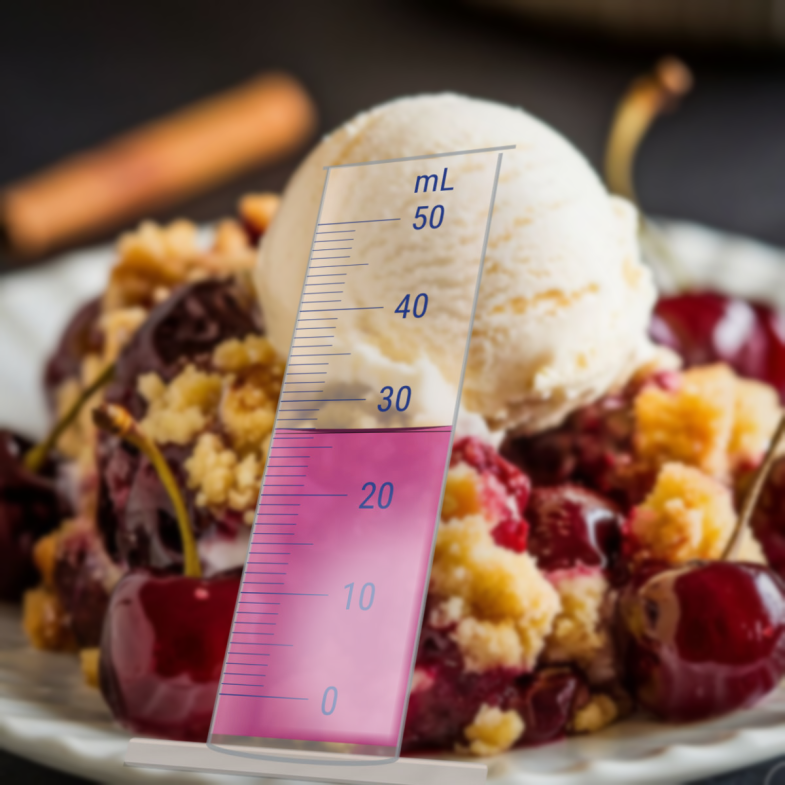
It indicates **26.5** mL
